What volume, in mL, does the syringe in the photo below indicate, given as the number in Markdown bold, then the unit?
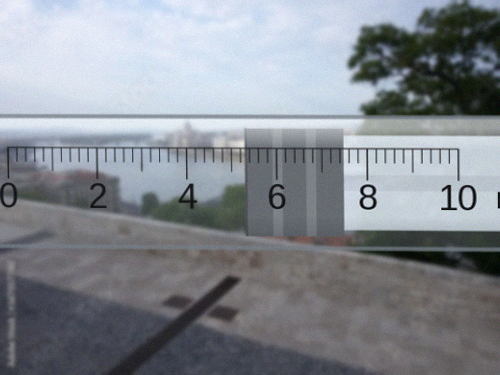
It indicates **5.3** mL
